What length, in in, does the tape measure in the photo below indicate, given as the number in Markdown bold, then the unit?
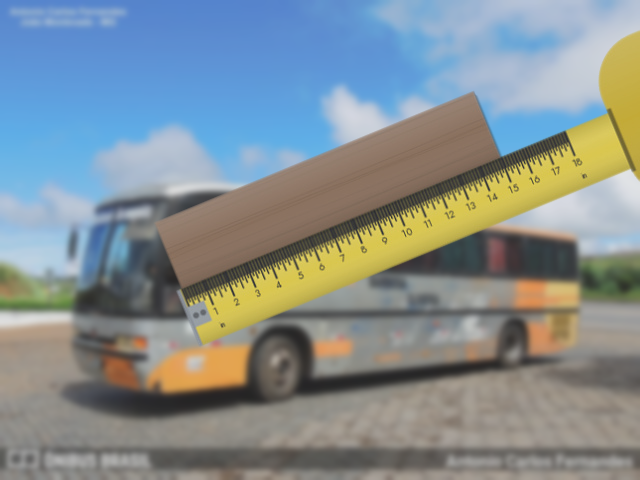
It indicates **15** in
